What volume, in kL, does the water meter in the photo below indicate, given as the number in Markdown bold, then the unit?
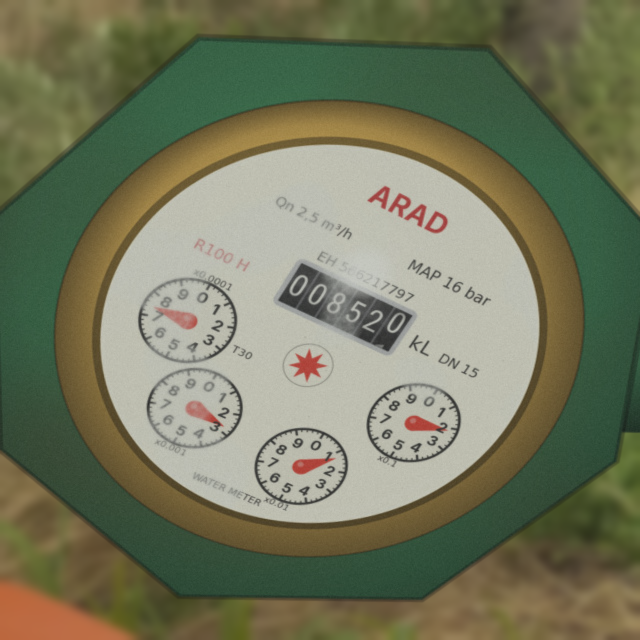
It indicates **8520.2127** kL
